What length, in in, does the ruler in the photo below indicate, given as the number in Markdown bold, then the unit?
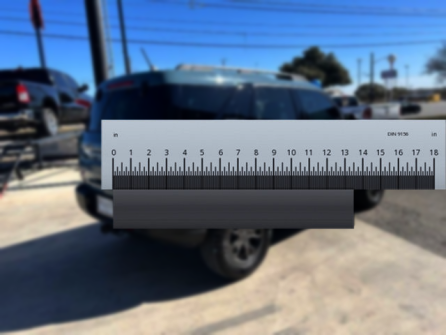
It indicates **13.5** in
